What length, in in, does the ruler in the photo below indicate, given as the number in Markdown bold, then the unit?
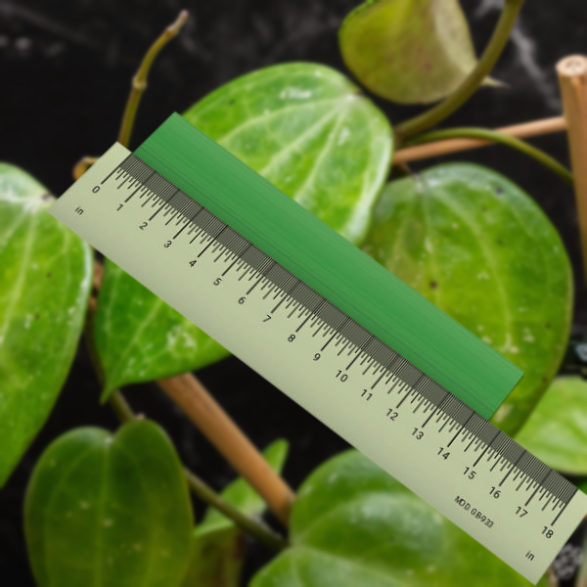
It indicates **14.5** in
